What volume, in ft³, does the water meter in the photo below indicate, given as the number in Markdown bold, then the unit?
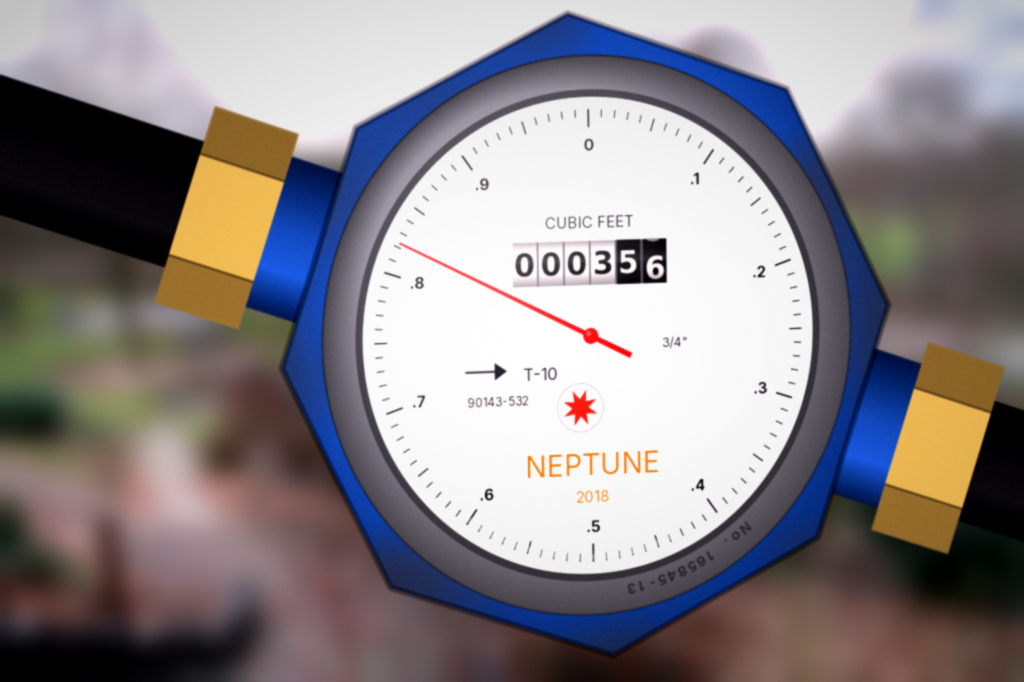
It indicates **355.82** ft³
